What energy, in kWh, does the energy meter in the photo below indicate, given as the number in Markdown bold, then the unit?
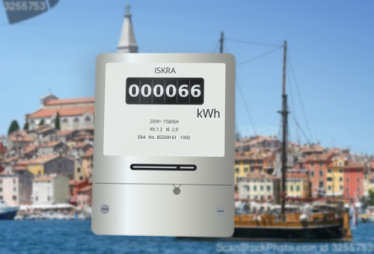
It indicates **66** kWh
